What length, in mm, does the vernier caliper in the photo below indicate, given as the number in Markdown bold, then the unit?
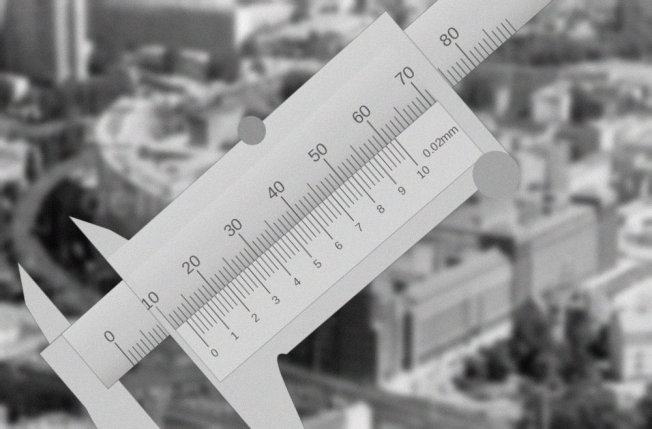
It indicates **12.6** mm
